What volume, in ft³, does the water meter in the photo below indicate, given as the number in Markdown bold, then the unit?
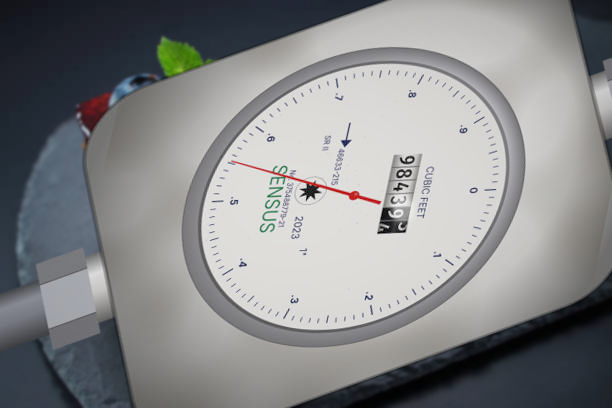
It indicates **984393.55** ft³
